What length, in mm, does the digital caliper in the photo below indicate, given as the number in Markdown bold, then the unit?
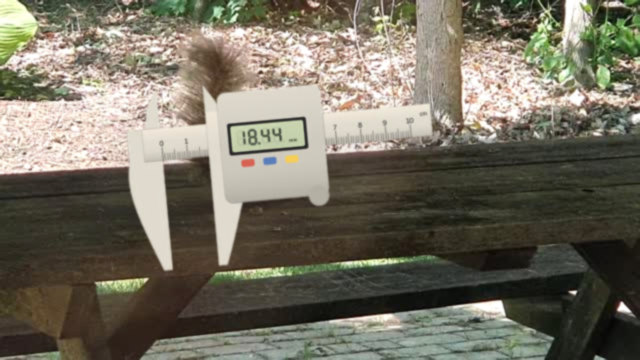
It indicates **18.44** mm
